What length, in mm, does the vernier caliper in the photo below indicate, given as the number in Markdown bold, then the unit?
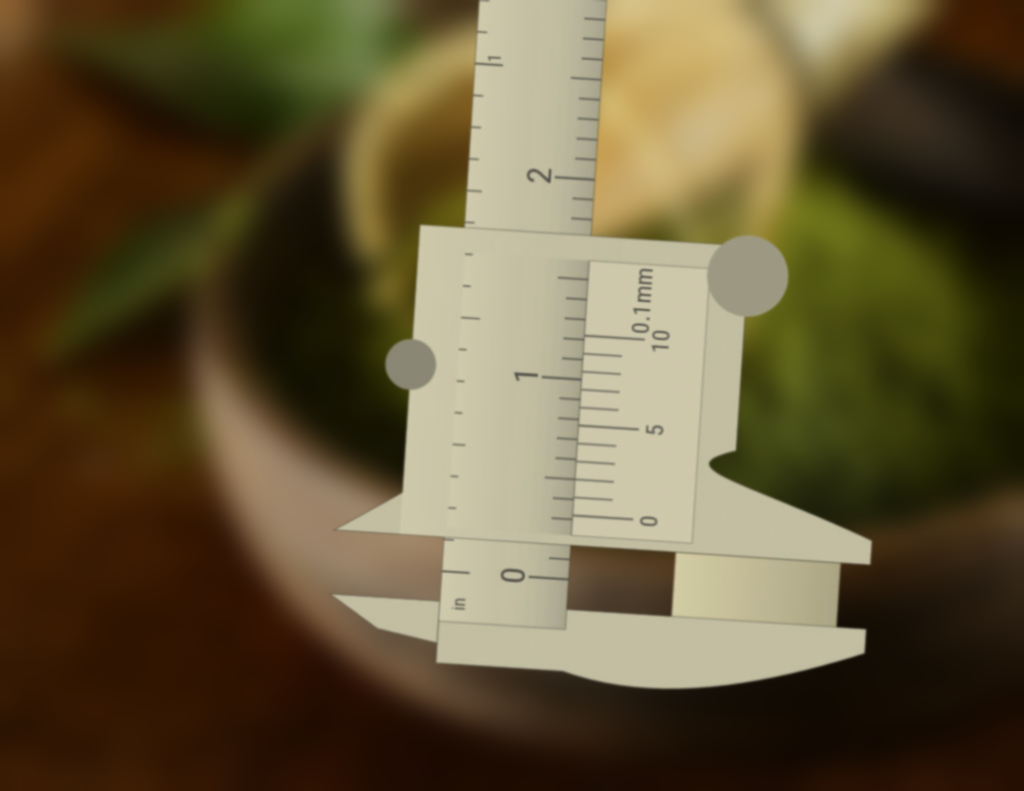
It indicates **3.2** mm
